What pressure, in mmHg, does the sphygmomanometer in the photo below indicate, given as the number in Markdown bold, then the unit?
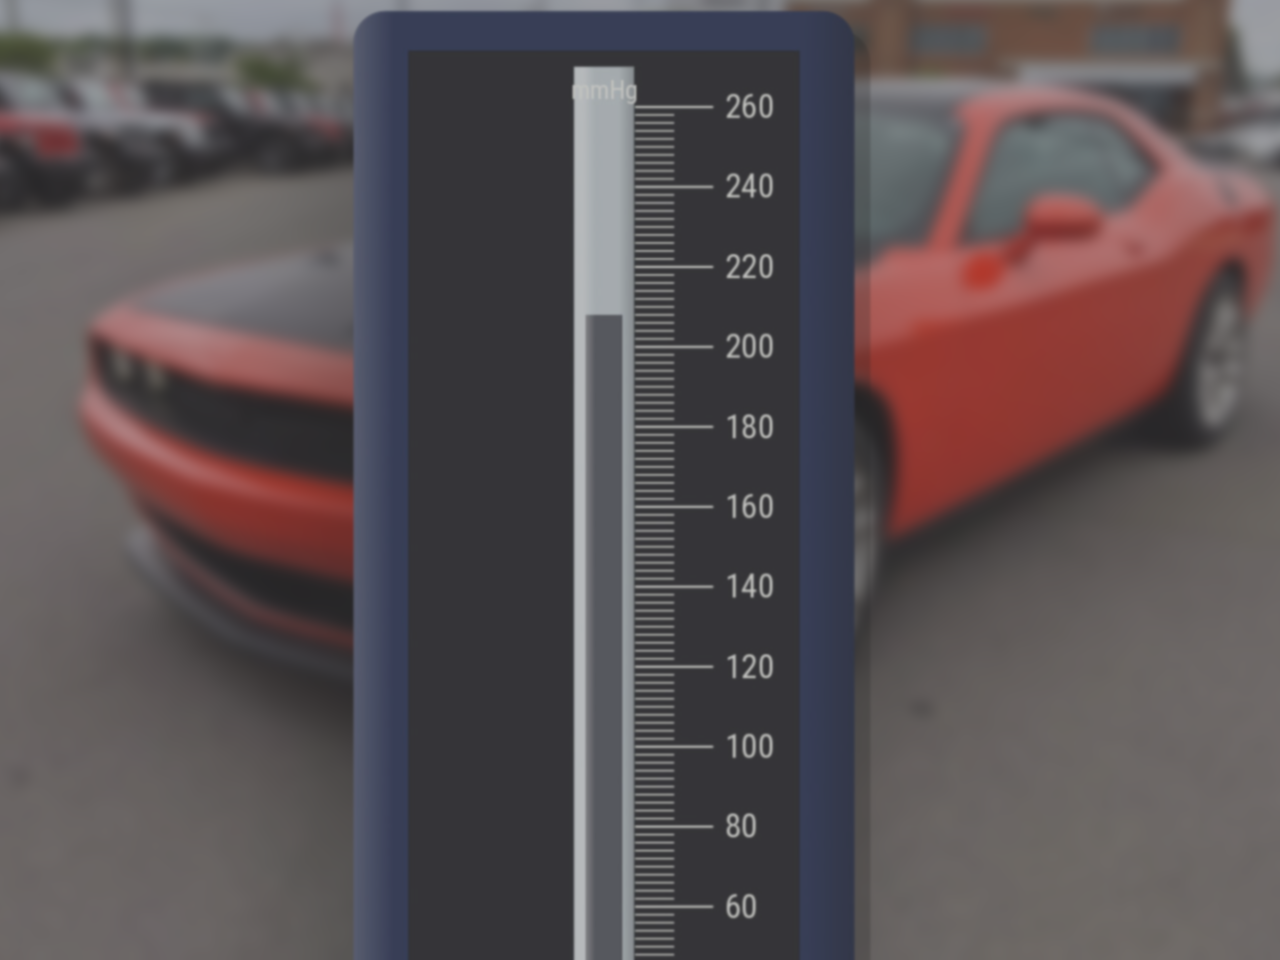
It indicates **208** mmHg
